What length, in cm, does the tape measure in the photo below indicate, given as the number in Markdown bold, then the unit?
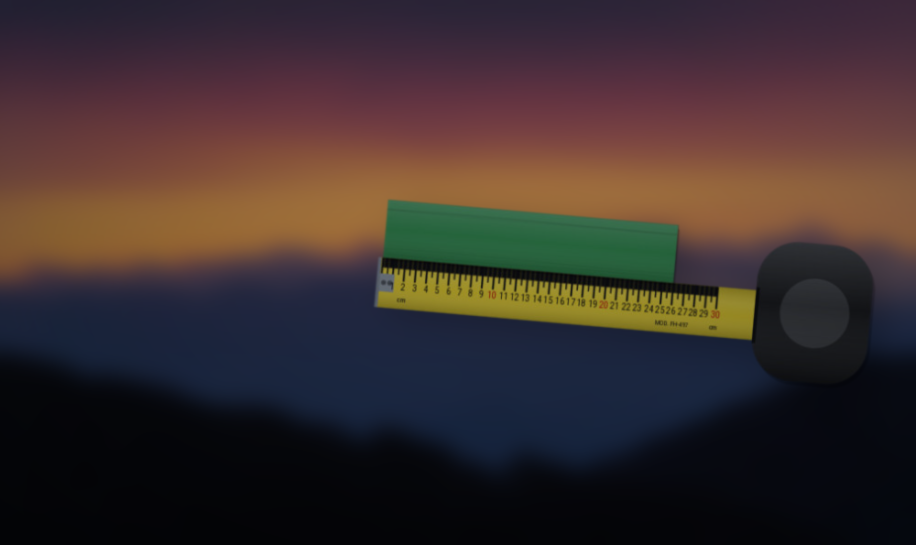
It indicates **26** cm
